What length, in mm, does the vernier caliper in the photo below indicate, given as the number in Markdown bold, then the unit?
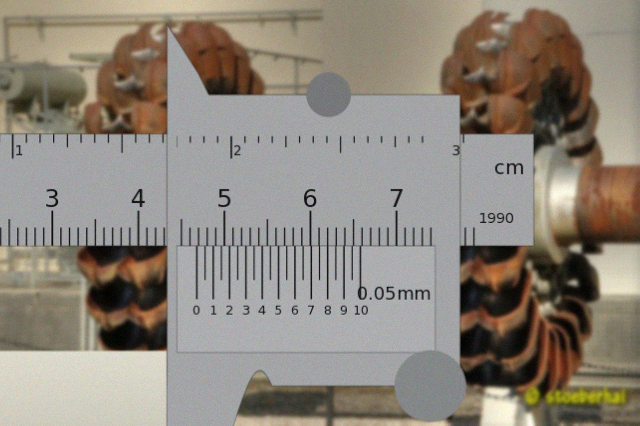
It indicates **46.8** mm
